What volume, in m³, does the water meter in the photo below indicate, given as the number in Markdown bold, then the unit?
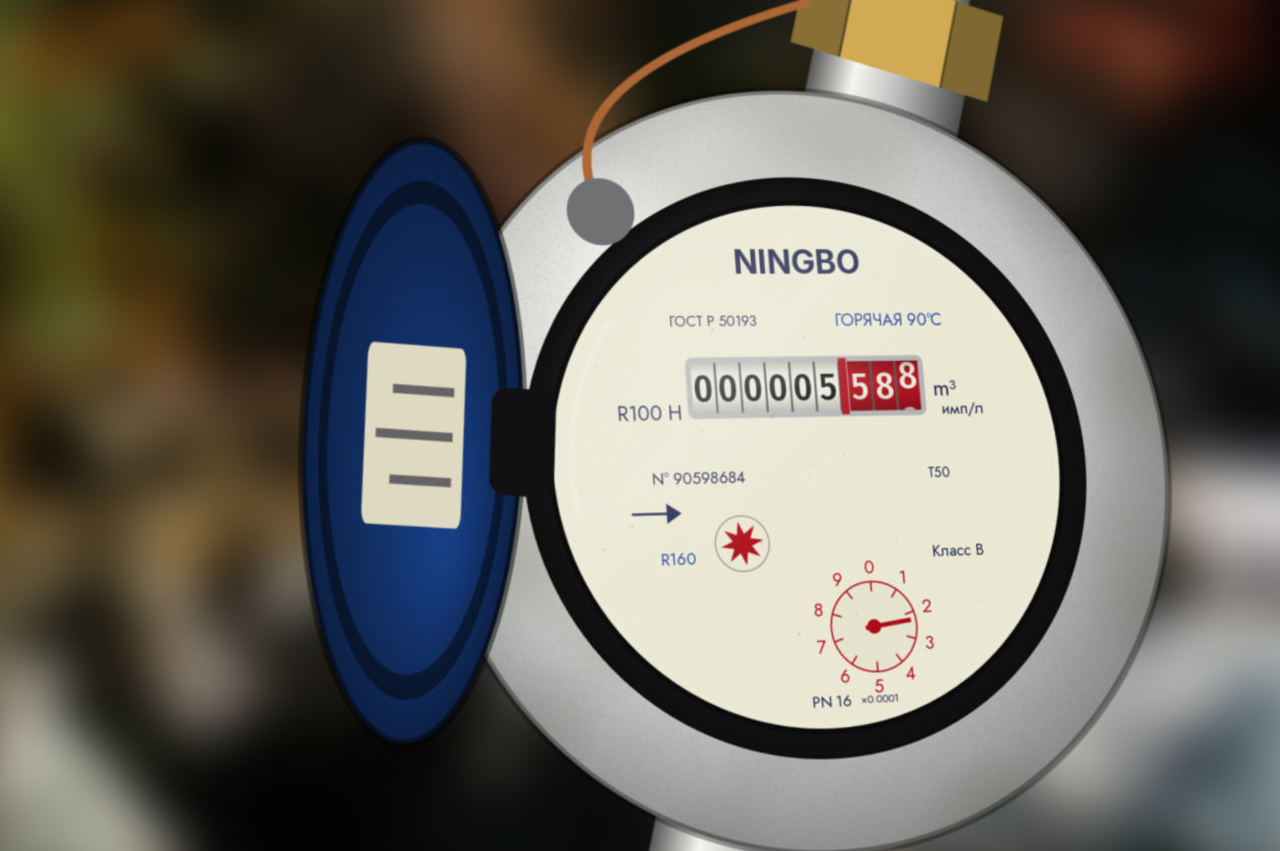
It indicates **5.5882** m³
